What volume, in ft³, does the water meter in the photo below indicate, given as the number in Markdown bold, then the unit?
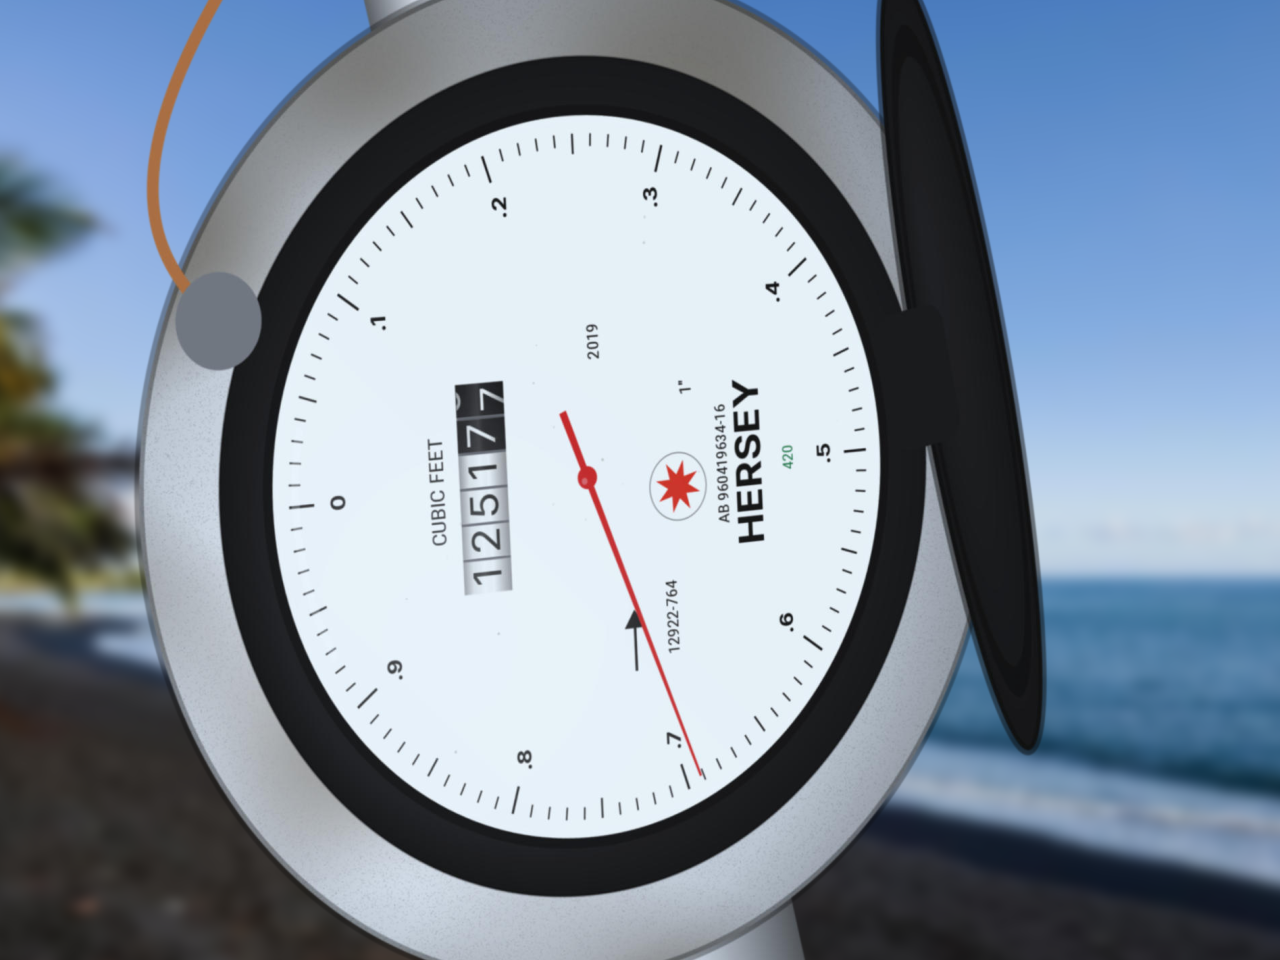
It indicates **125176.69** ft³
